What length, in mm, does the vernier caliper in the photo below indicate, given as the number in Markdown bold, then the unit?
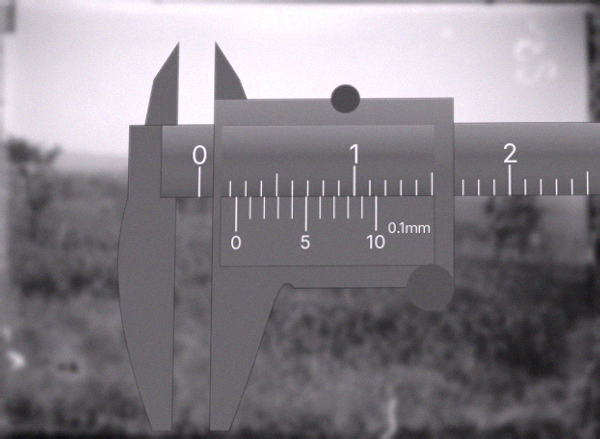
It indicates **2.4** mm
